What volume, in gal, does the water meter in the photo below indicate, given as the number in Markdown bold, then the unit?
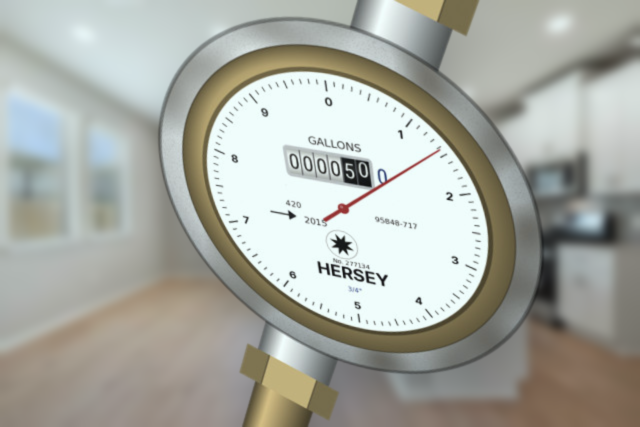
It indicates **501.4** gal
